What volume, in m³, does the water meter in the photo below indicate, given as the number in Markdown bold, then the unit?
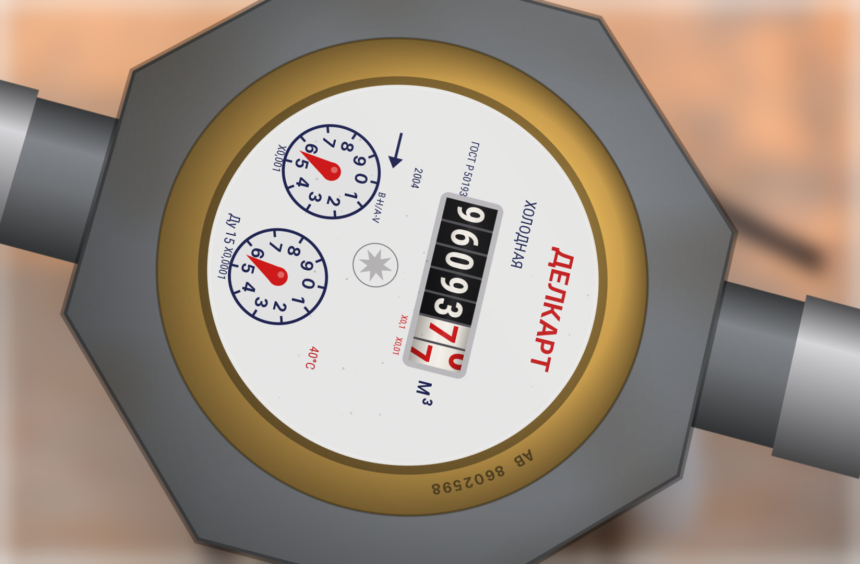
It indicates **96093.7655** m³
